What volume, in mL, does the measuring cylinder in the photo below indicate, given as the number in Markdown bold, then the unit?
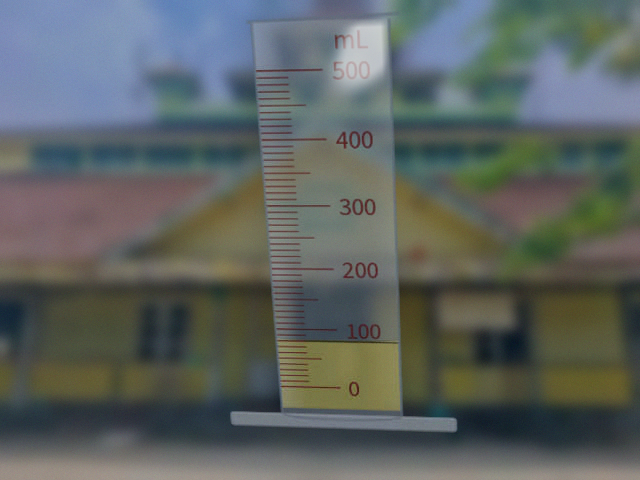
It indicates **80** mL
